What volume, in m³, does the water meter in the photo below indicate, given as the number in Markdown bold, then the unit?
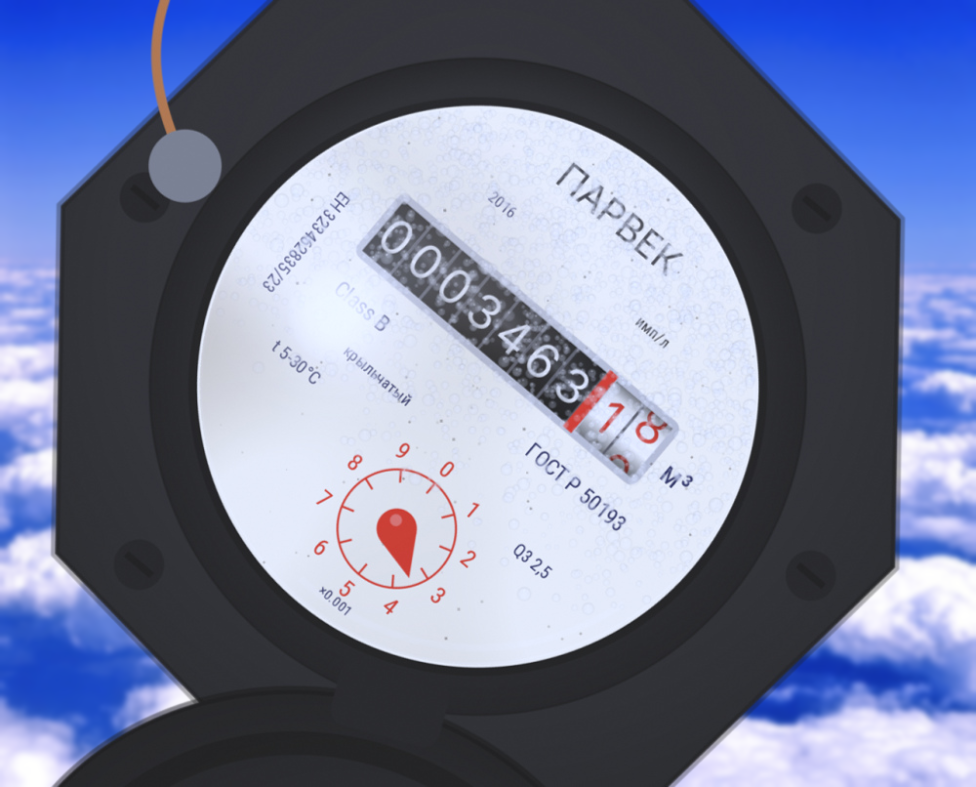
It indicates **3463.183** m³
